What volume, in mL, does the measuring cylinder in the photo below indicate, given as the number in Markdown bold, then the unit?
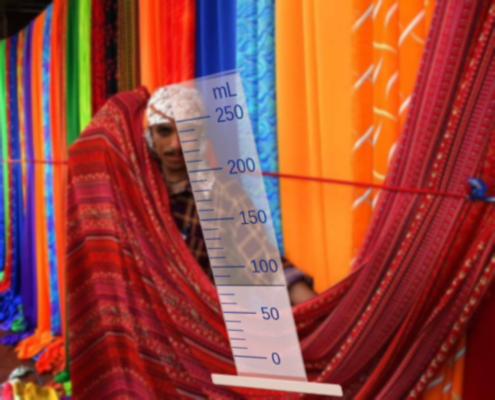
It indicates **80** mL
